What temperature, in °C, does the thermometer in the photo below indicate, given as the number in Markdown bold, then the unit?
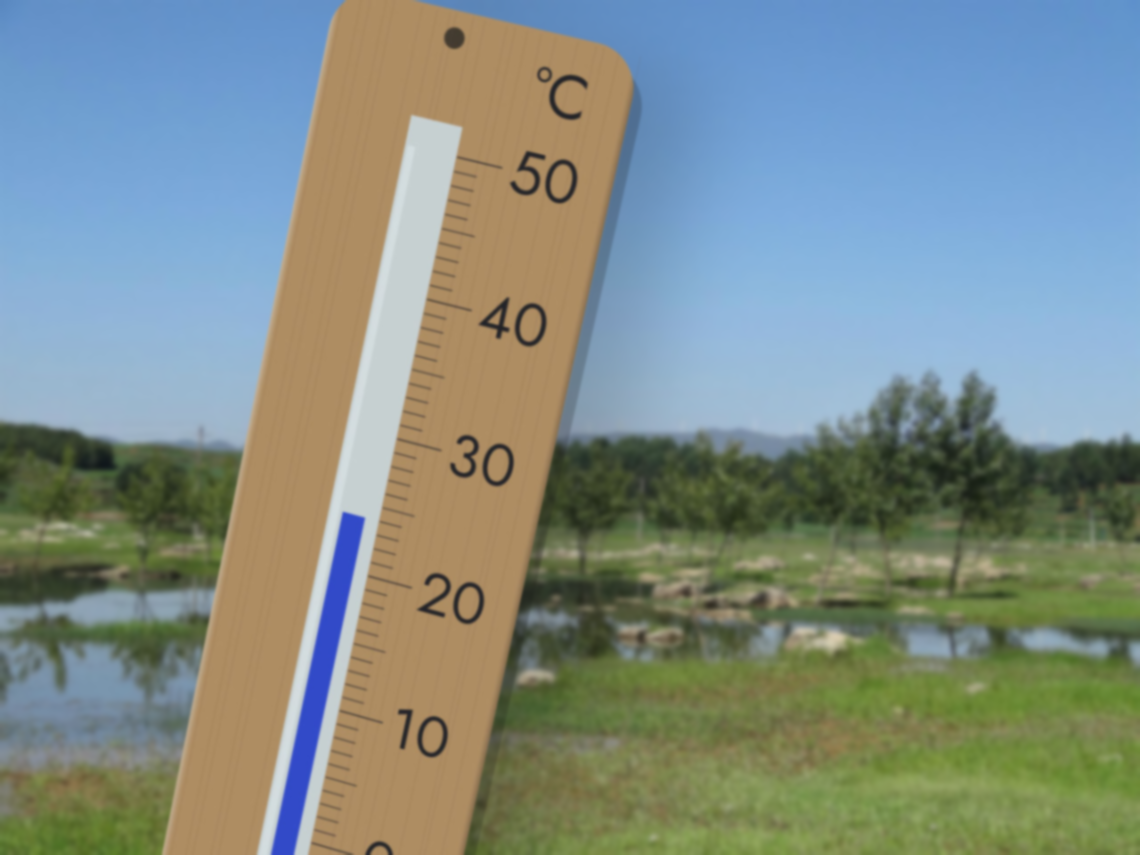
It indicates **24** °C
